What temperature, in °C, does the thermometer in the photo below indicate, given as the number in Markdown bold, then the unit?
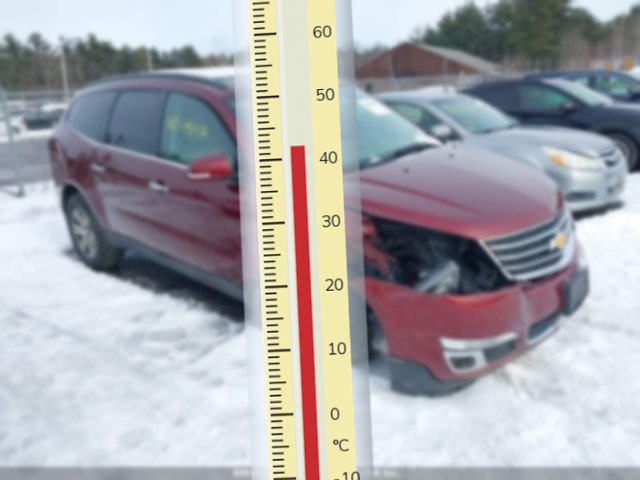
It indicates **42** °C
